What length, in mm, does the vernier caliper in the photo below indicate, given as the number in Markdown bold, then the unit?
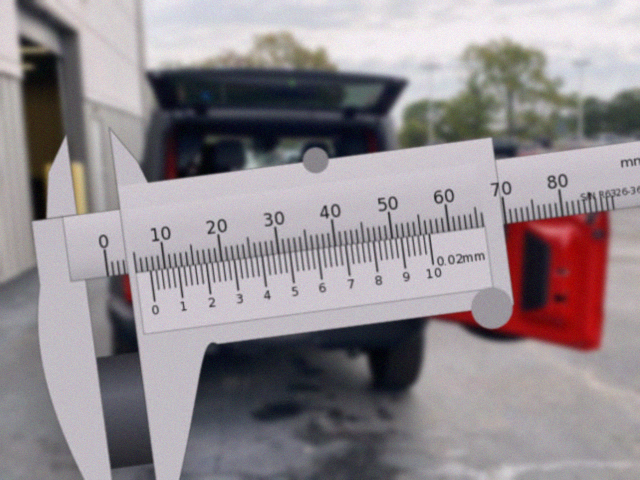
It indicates **7.5** mm
